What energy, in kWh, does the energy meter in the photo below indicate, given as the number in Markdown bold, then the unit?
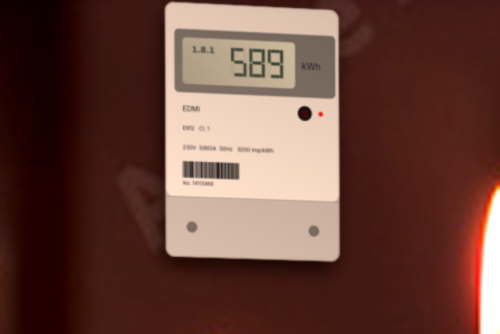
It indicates **589** kWh
